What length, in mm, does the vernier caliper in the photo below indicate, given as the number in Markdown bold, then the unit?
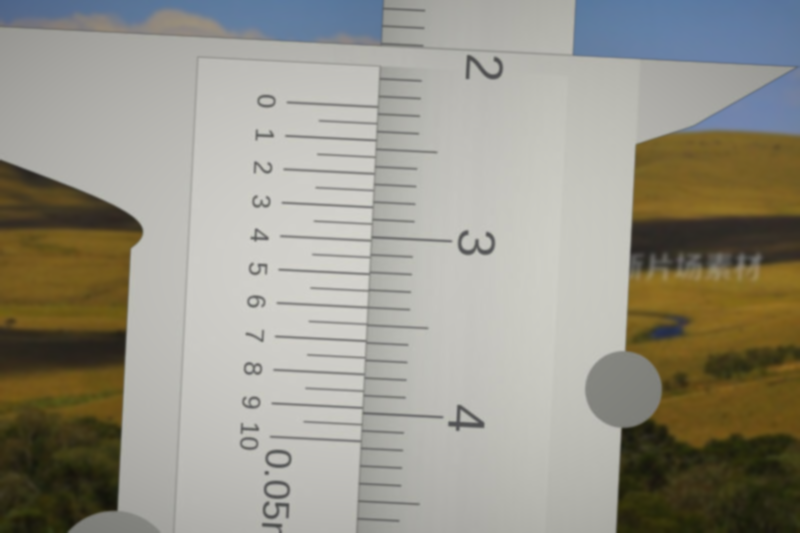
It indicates **22.6** mm
